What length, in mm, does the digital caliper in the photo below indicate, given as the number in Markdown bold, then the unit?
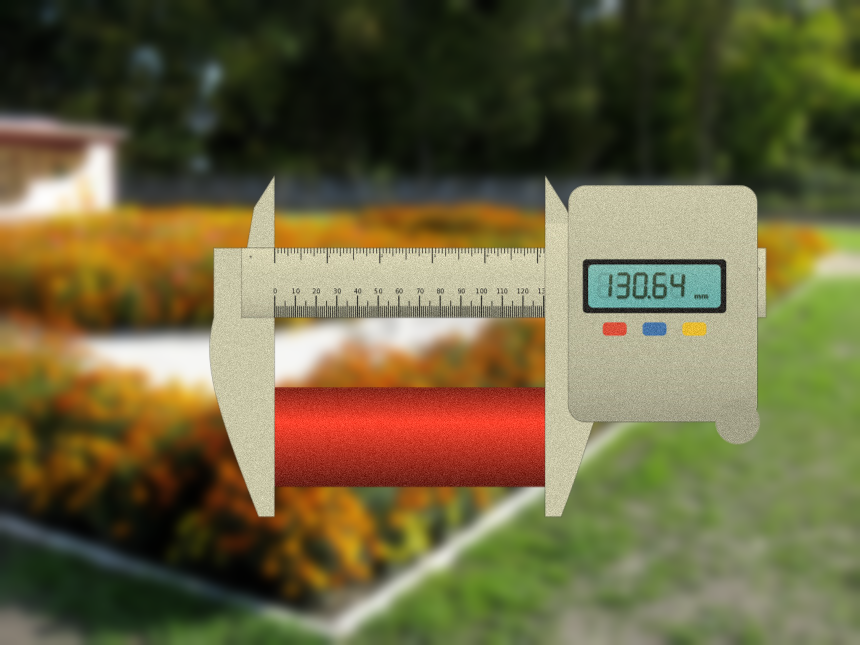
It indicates **130.64** mm
